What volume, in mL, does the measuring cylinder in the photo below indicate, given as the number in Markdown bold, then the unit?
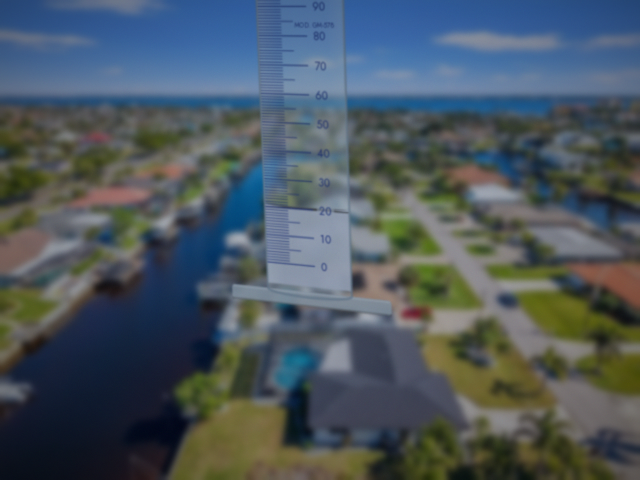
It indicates **20** mL
